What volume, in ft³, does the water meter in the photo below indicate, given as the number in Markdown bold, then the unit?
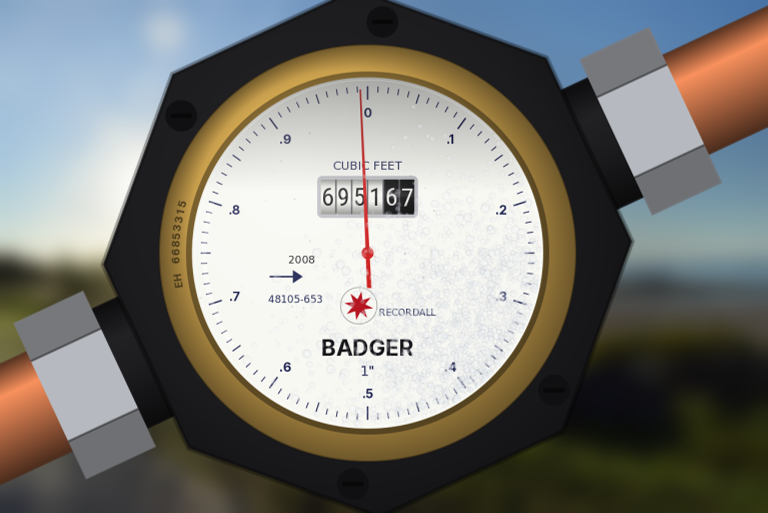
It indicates **695166.99** ft³
